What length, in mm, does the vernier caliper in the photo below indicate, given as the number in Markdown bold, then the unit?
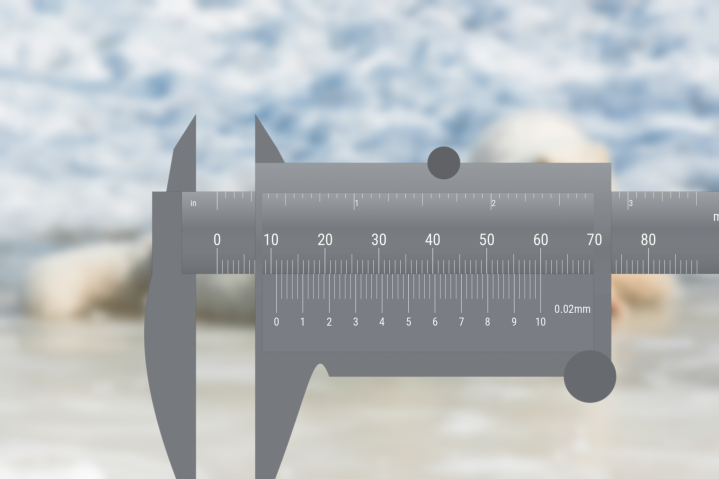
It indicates **11.0** mm
